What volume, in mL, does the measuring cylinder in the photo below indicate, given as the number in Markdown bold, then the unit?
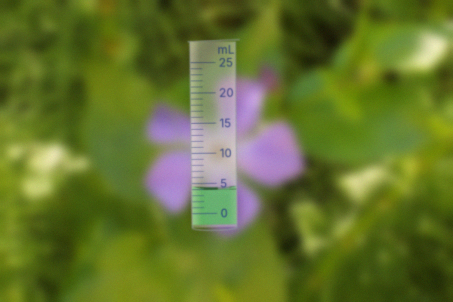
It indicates **4** mL
